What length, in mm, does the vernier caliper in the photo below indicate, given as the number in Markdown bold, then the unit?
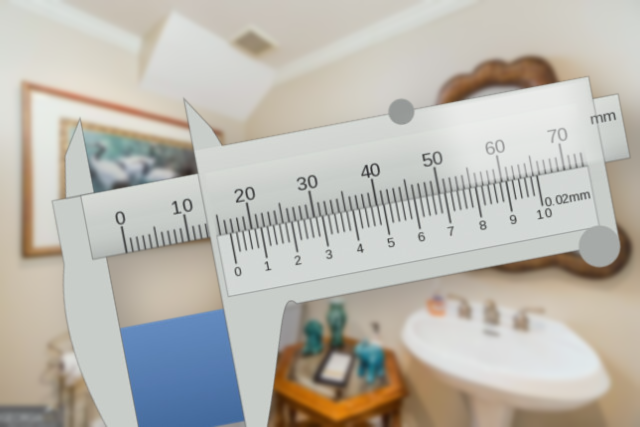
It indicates **16.6** mm
